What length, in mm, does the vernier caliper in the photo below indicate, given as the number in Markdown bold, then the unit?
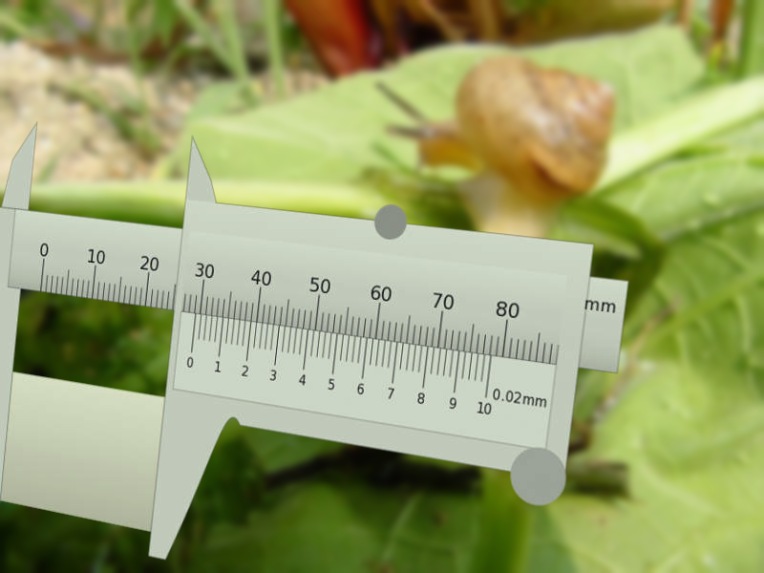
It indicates **29.2** mm
